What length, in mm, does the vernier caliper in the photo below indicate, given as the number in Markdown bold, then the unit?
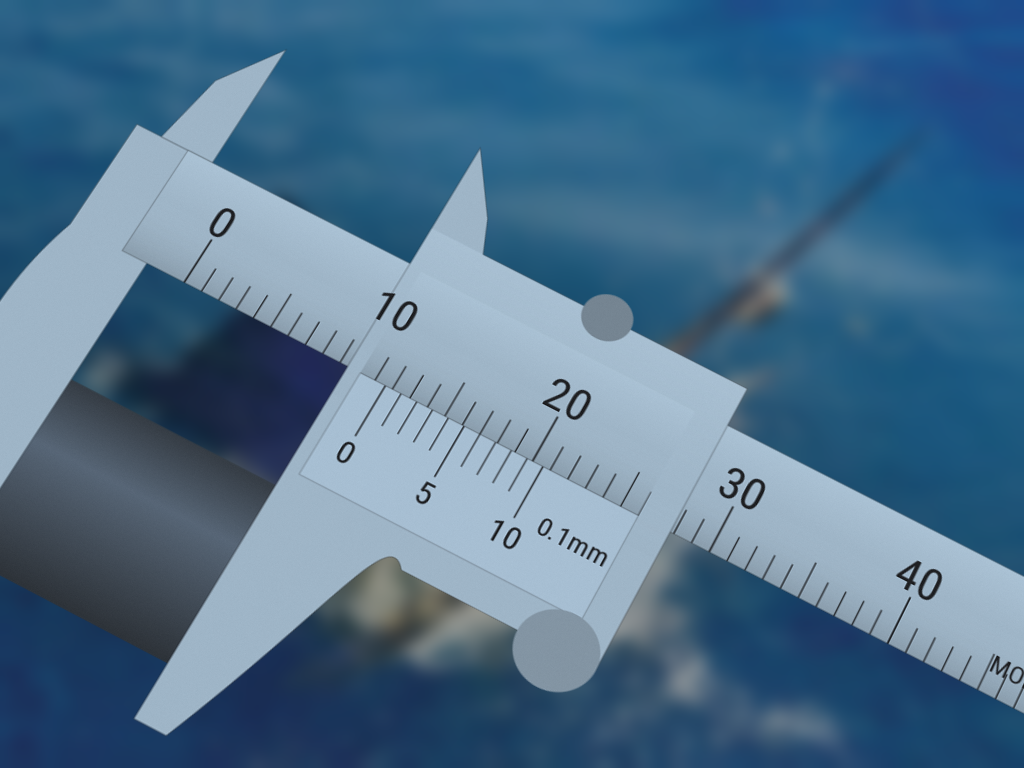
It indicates **11.6** mm
